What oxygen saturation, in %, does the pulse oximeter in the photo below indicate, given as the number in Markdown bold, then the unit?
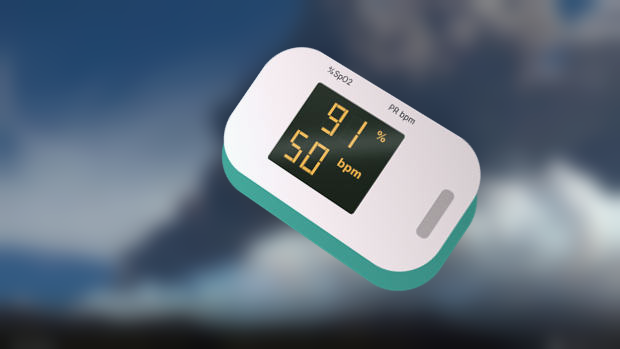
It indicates **91** %
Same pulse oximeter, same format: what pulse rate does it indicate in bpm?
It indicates **50** bpm
